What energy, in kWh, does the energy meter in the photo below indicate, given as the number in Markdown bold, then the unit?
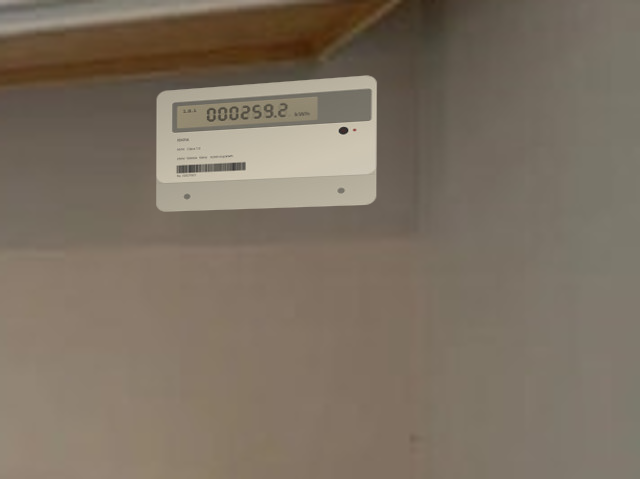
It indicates **259.2** kWh
